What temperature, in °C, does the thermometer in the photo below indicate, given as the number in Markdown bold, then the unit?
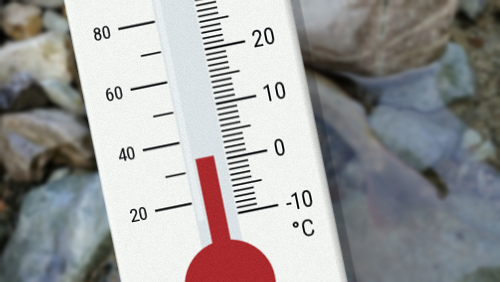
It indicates **1** °C
